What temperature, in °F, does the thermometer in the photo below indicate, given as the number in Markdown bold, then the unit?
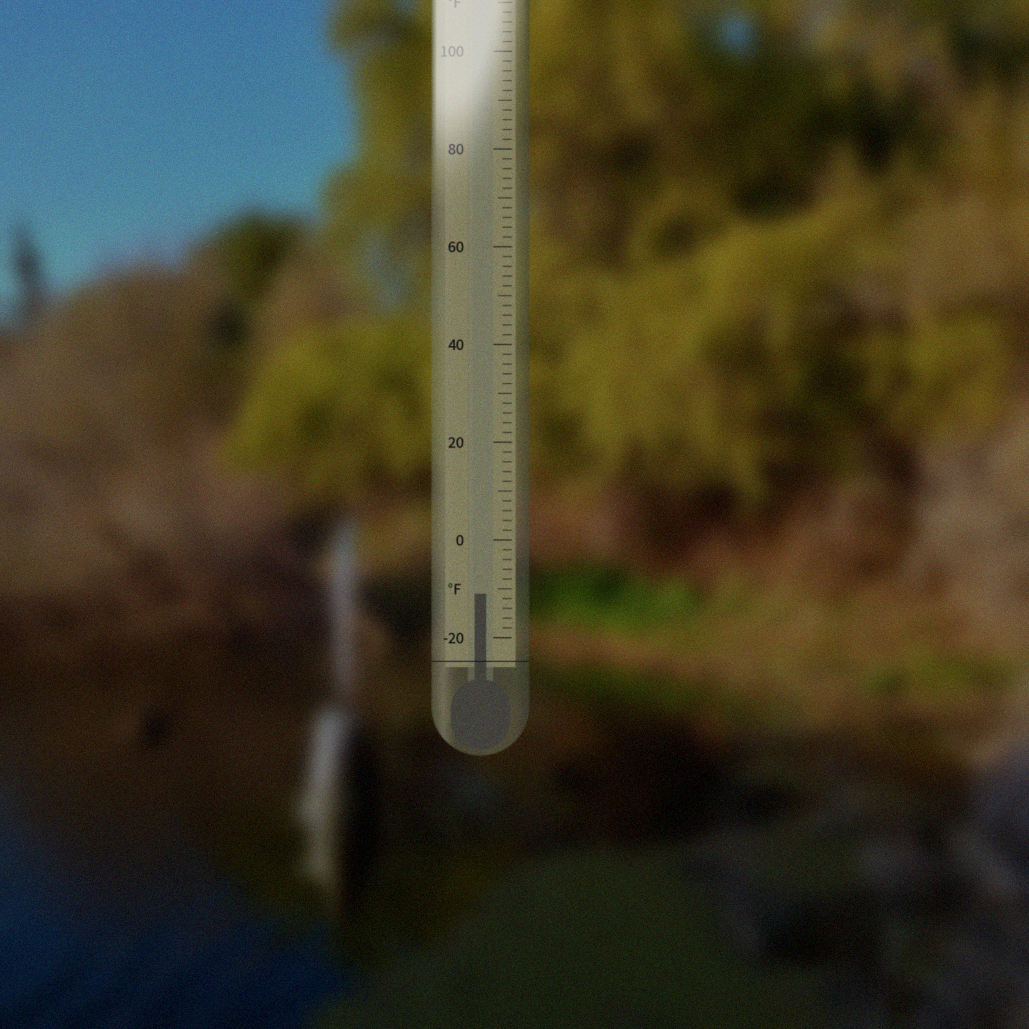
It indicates **-11** °F
